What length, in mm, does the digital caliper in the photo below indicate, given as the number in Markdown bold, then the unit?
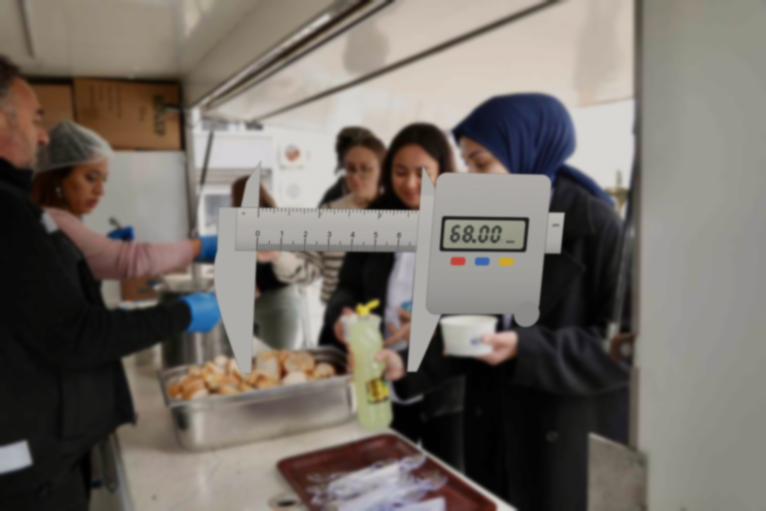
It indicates **68.00** mm
